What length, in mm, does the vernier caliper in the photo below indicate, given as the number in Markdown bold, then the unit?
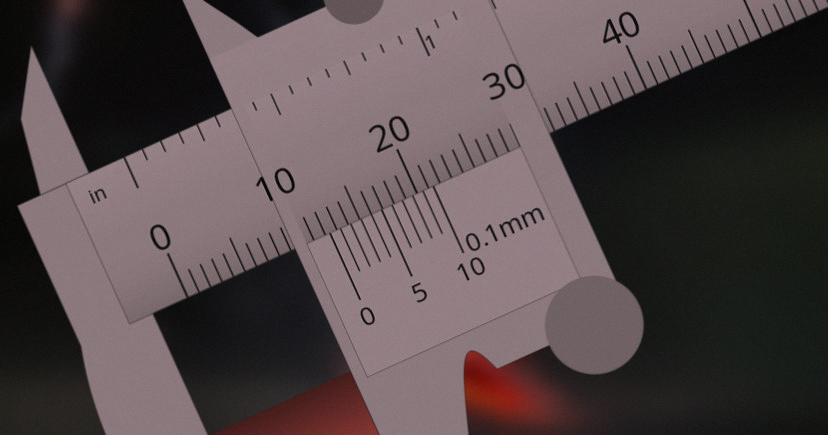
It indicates **12.4** mm
